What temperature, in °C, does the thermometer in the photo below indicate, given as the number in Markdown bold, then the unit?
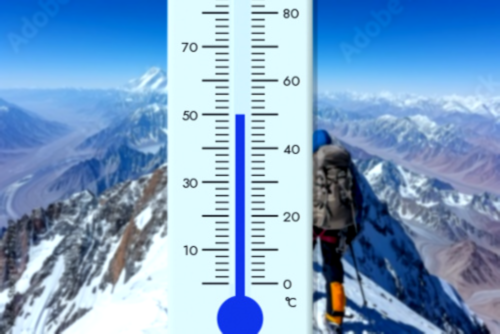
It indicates **50** °C
